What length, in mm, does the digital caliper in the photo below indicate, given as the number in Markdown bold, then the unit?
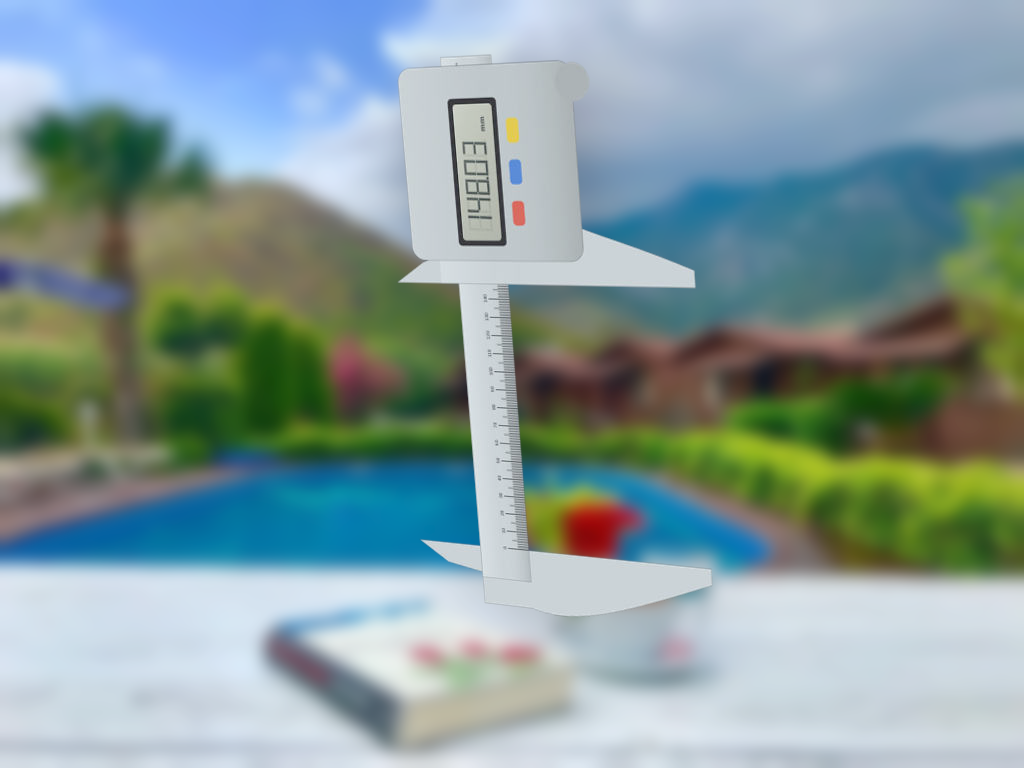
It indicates **148.03** mm
